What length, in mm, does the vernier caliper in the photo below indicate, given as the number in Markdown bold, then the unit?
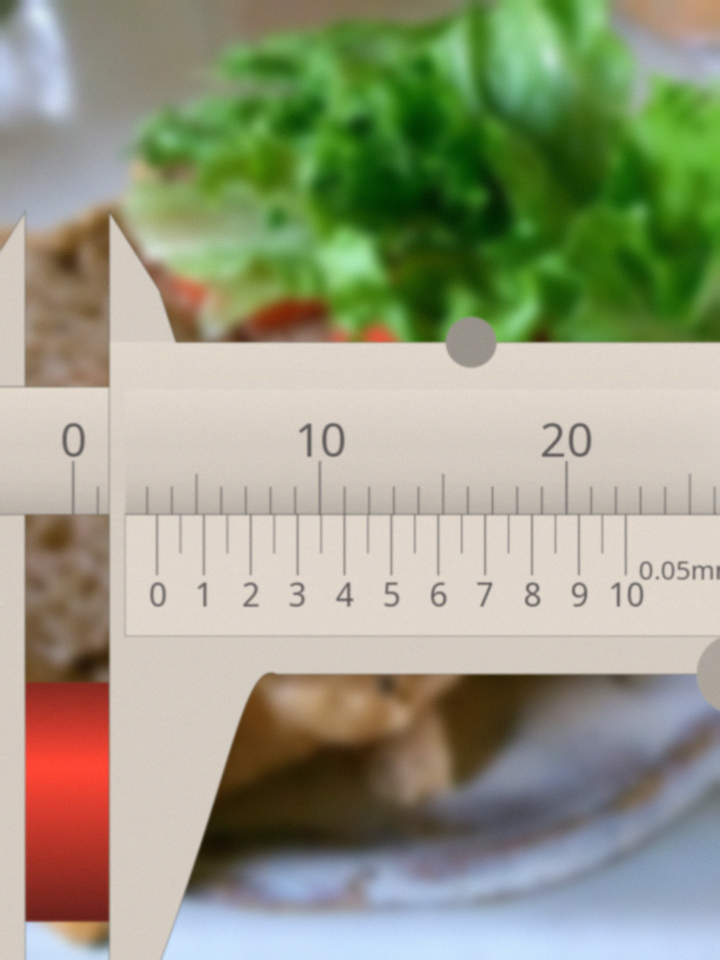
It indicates **3.4** mm
